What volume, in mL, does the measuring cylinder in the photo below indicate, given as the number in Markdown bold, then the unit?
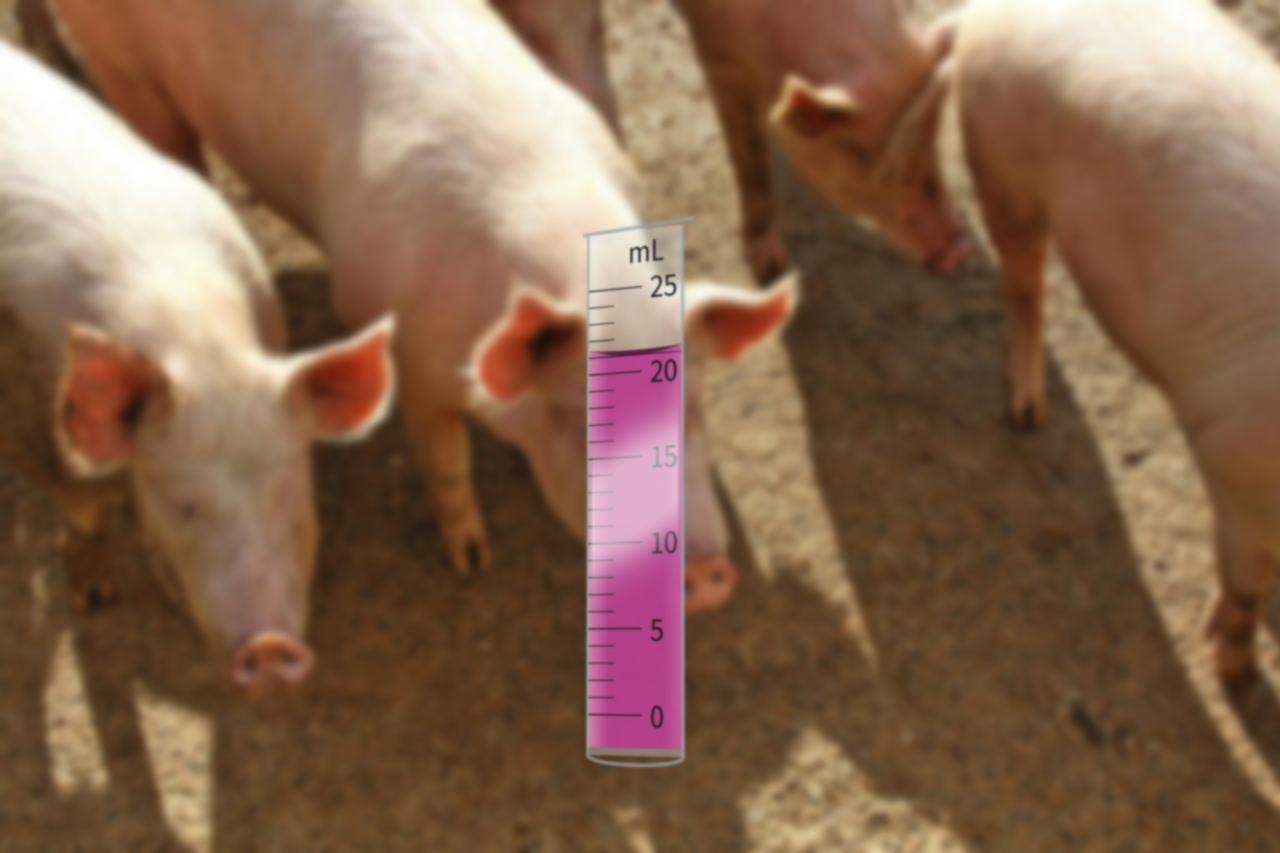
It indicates **21** mL
